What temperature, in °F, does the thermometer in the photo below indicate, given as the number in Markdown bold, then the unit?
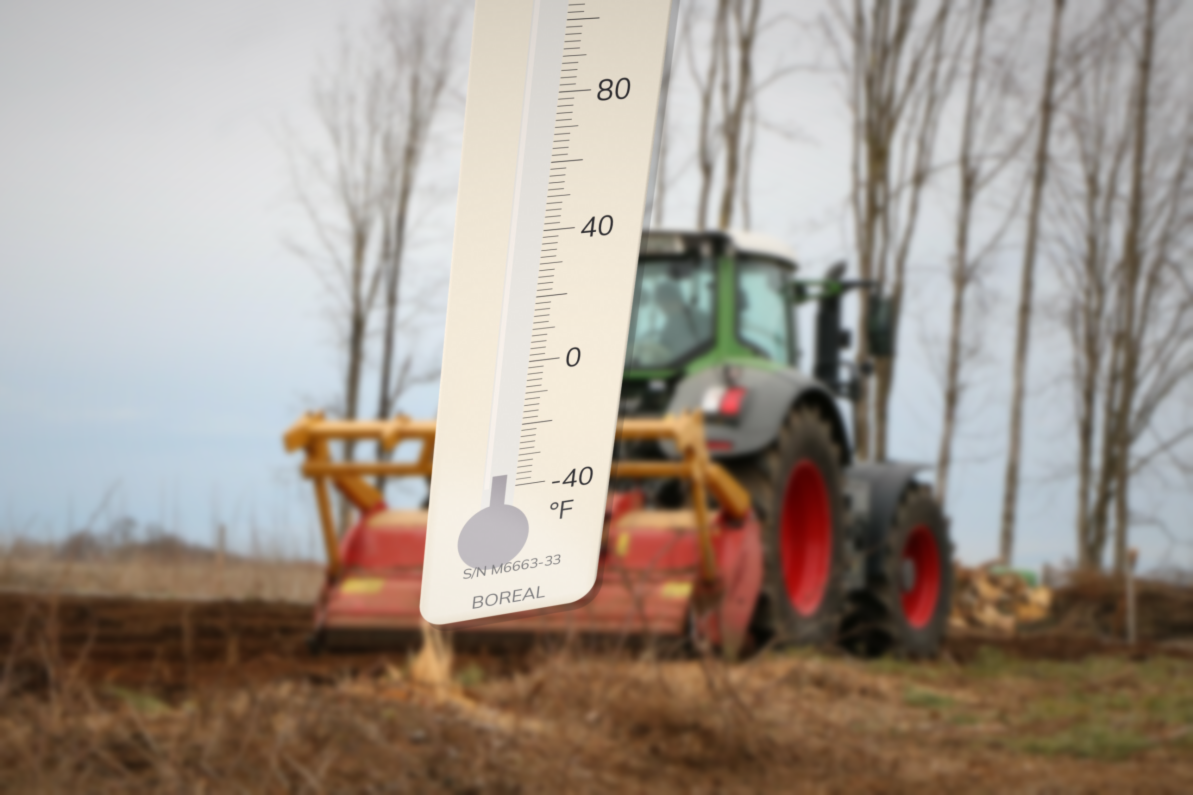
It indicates **-36** °F
